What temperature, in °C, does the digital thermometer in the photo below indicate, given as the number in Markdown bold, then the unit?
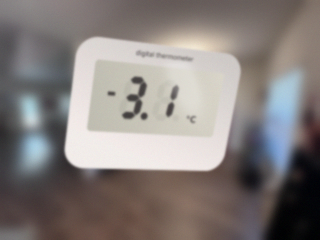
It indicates **-3.1** °C
